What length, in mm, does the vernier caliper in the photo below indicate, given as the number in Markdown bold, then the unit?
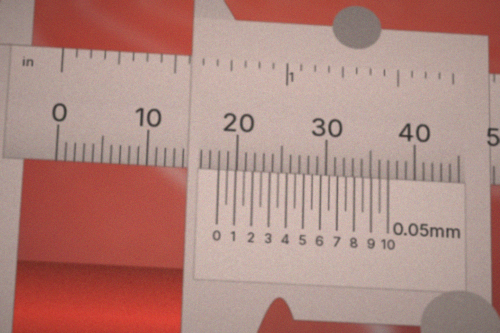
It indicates **18.0** mm
